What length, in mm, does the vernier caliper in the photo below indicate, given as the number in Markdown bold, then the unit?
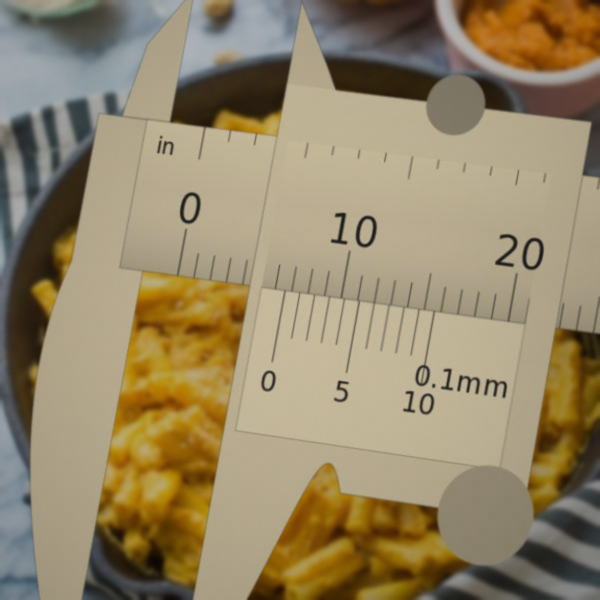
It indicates **6.6** mm
